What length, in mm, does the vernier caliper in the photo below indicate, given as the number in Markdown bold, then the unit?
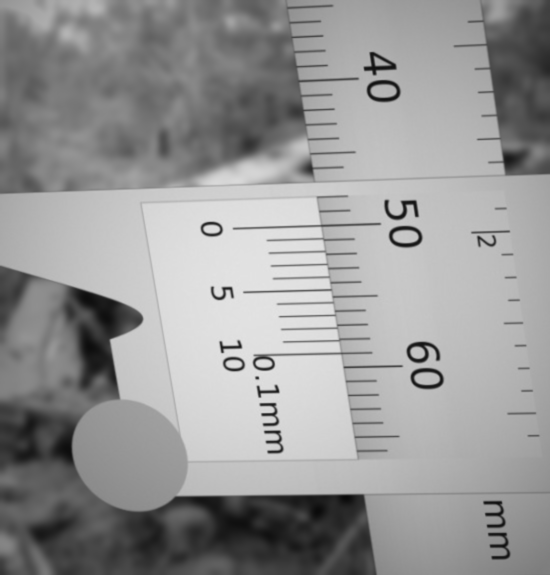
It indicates **50.0** mm
